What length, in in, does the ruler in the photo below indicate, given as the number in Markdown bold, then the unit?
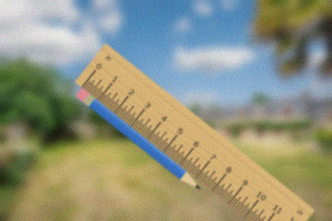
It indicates **7.5** in
